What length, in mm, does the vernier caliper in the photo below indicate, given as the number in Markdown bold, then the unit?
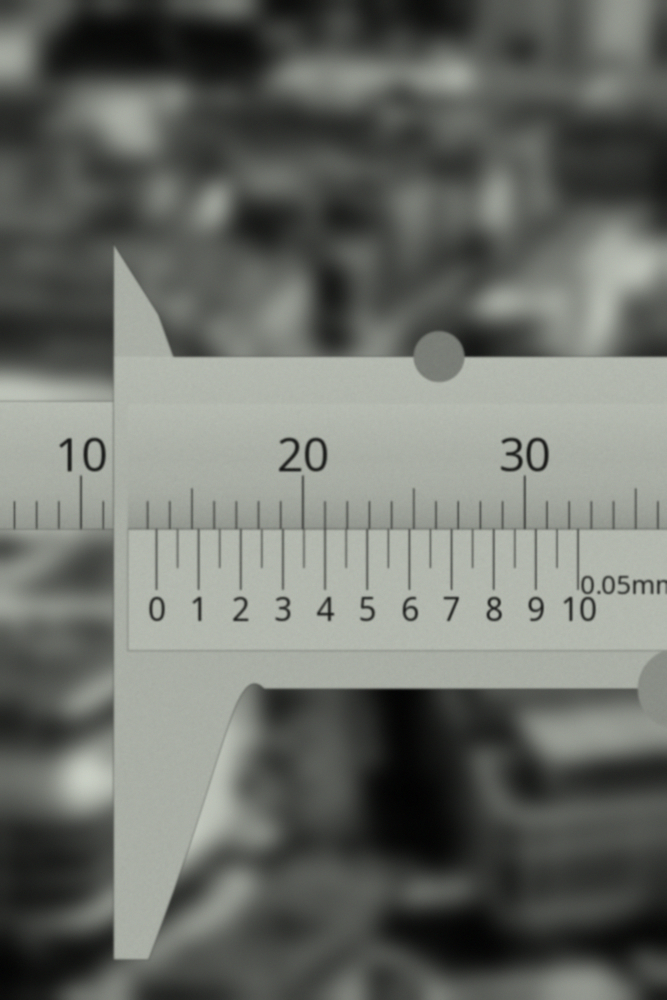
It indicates **13.4** mm
